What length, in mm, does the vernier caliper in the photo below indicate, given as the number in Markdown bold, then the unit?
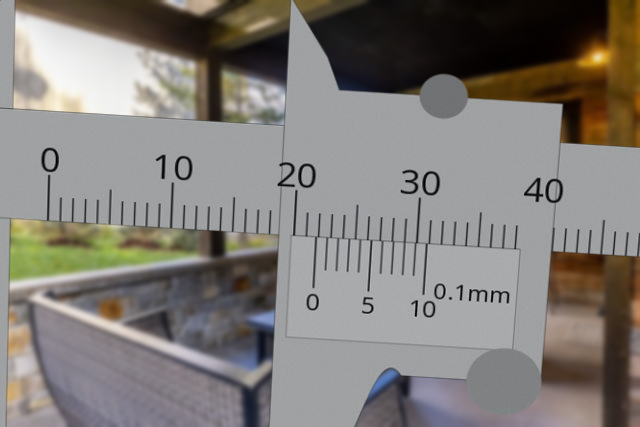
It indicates **21.8** mm
